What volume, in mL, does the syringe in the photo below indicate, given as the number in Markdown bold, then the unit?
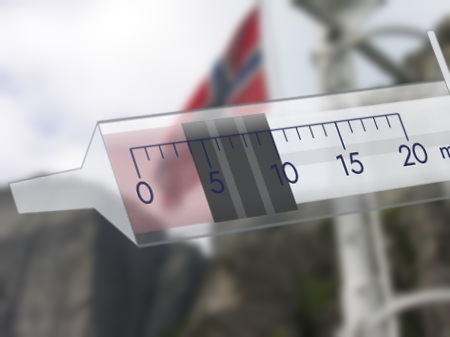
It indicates **4** mL
